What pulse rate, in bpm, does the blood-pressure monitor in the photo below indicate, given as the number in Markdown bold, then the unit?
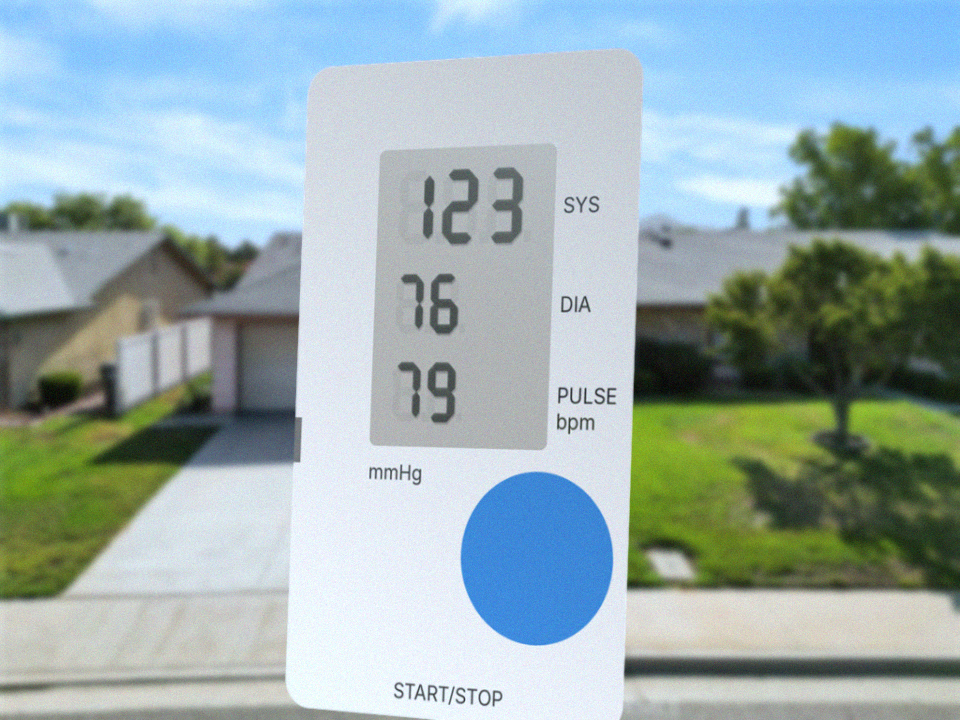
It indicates **79** bpm
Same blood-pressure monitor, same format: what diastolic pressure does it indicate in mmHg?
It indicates **76** mmHg
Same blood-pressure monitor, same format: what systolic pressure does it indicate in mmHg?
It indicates **123** mmHg
